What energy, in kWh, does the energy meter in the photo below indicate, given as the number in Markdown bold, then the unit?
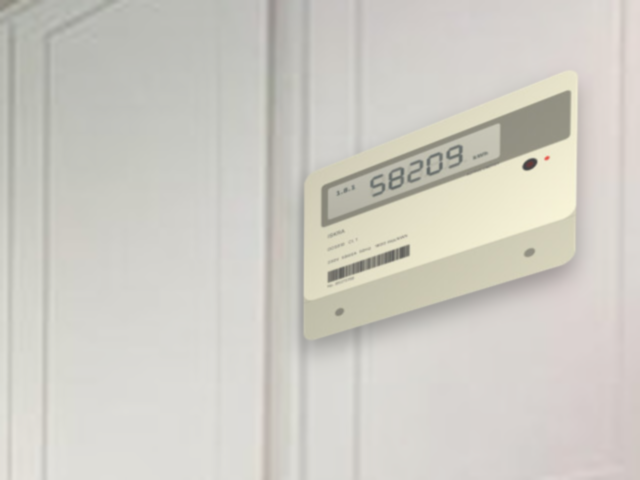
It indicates **58209** kWh
